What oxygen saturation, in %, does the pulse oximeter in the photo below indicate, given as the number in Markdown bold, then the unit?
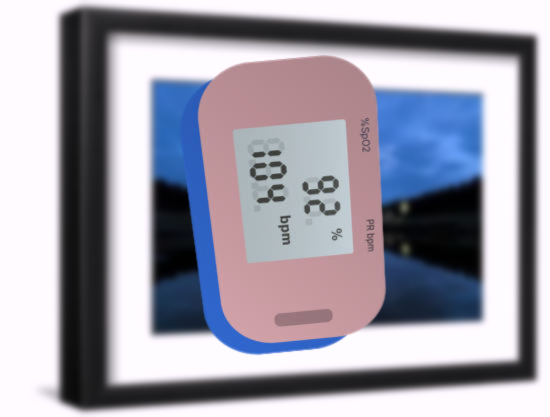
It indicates **92** %
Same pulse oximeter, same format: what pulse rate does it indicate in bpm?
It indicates **104** bpm
